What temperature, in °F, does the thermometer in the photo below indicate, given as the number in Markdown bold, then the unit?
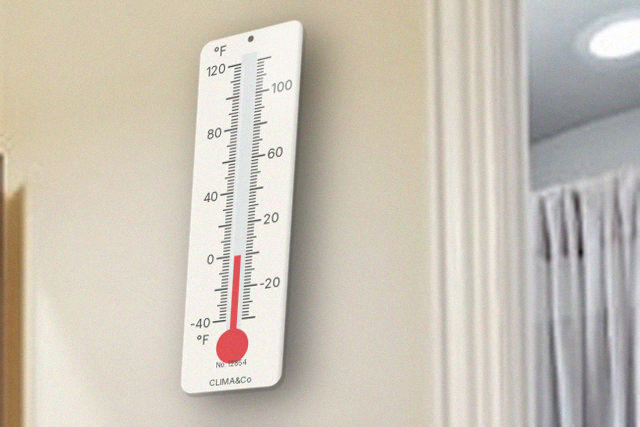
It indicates **0** °F
